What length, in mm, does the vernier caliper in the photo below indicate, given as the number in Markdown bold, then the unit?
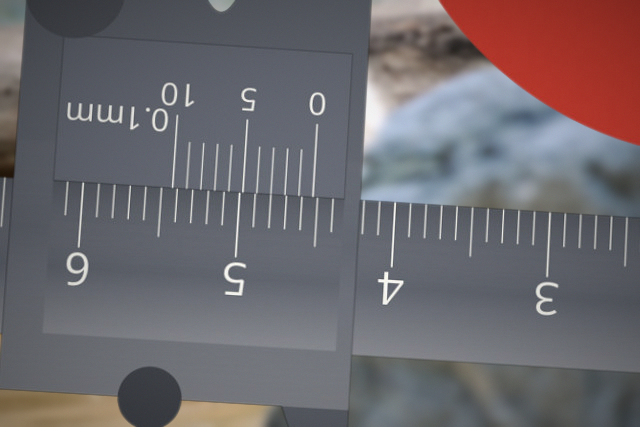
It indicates **45.3** mm
